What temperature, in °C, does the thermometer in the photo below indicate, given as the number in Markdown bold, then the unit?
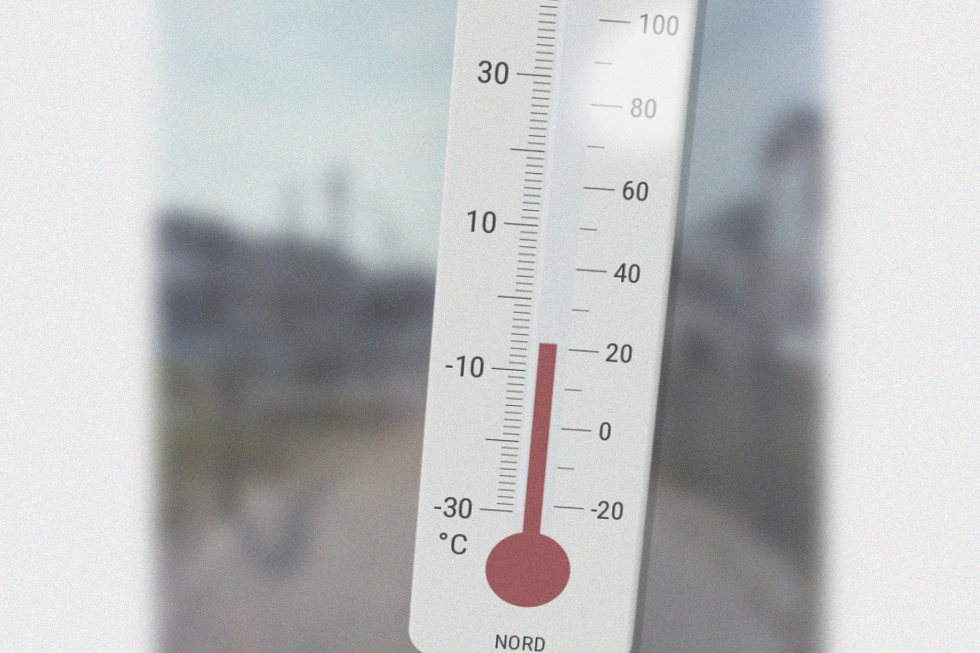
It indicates **-6** °C
